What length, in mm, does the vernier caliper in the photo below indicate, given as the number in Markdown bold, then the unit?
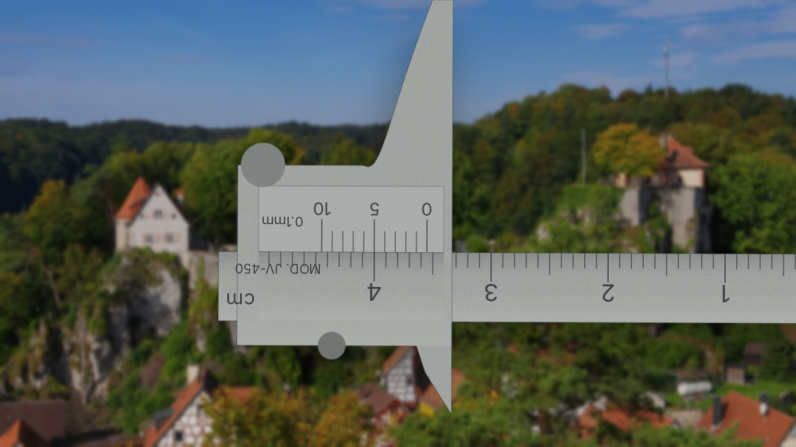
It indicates **35.5** mm
